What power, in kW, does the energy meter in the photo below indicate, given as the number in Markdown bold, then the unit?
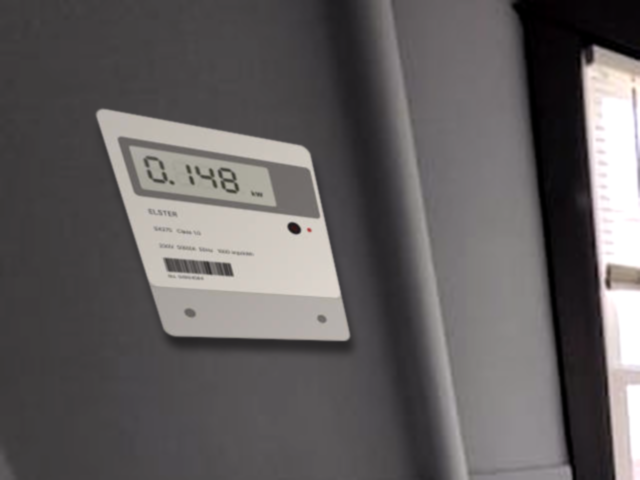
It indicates **0.148** kW
